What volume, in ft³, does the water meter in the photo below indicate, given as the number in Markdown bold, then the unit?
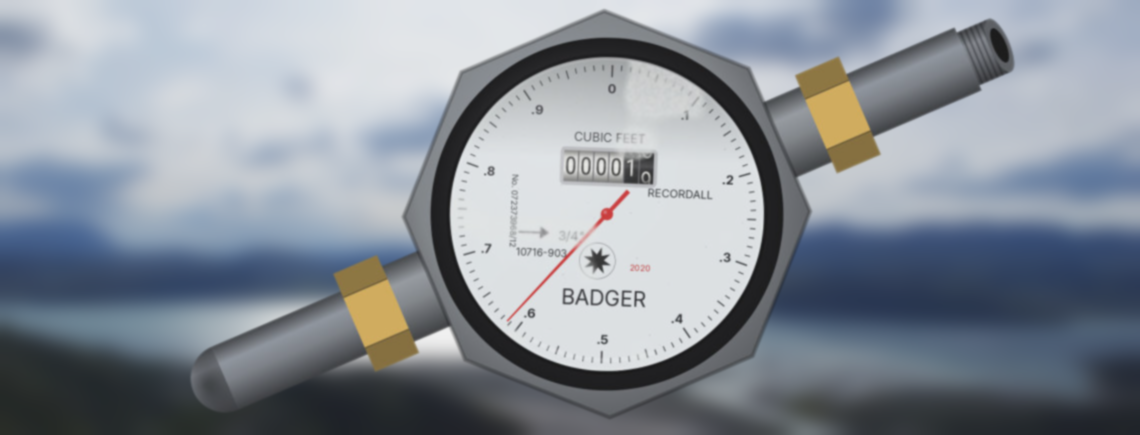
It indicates **18.61** ft³
